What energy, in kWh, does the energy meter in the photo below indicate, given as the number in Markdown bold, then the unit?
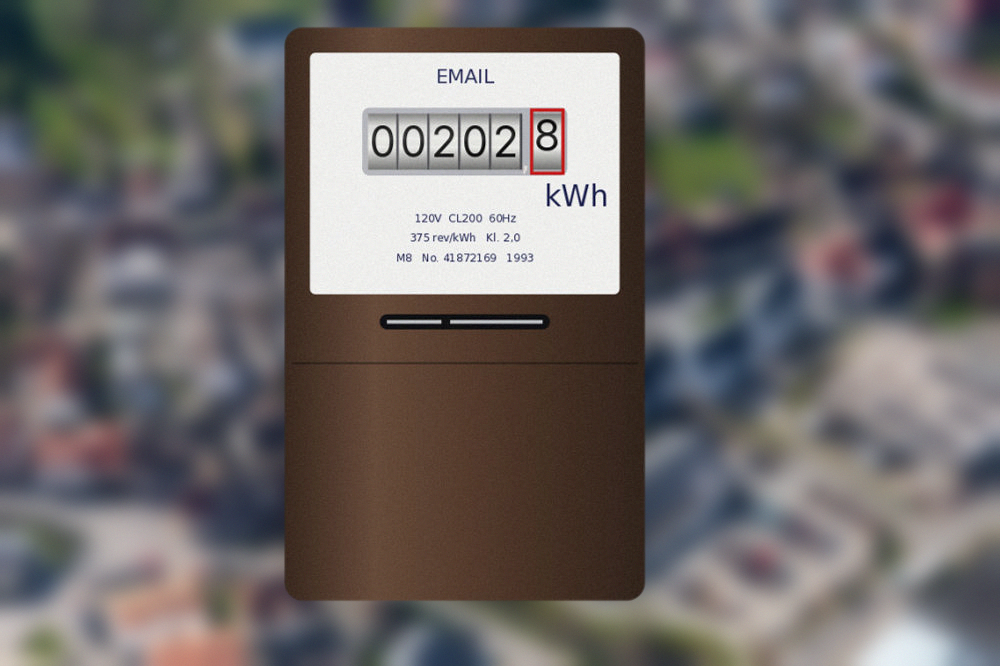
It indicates **202.8** kWh
